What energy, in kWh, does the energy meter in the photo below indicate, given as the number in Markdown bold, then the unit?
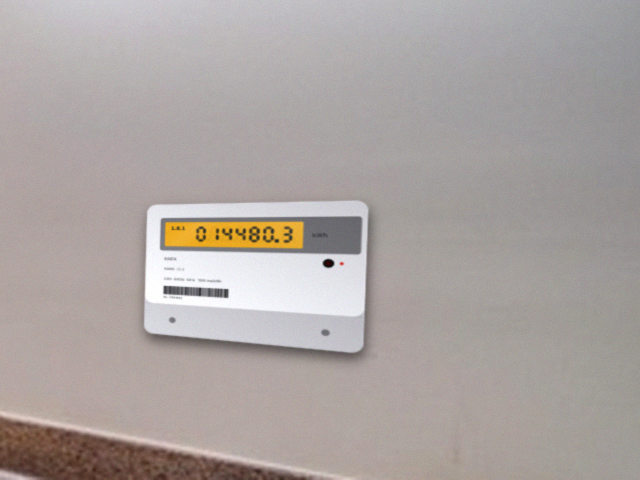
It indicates **14480.3** kWh
